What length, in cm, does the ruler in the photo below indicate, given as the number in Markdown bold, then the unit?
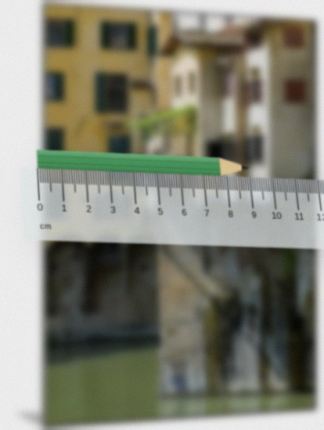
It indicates **9** cm
